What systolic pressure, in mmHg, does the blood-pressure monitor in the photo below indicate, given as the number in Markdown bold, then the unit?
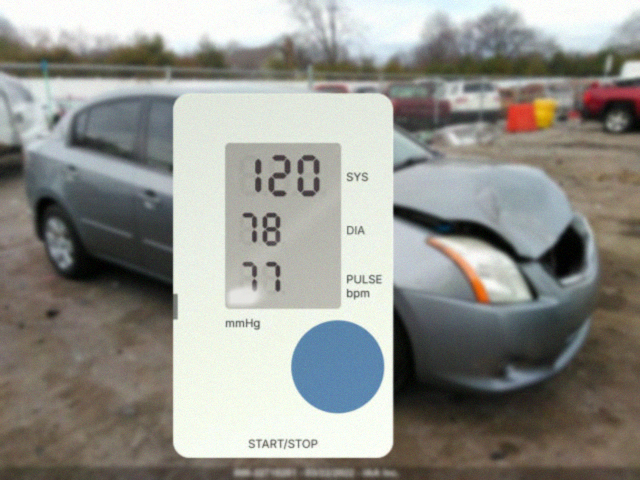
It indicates **120** mmHg
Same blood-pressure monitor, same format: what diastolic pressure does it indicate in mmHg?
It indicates **78** mmHg
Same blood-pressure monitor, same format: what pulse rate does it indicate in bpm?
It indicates **77** bpm
